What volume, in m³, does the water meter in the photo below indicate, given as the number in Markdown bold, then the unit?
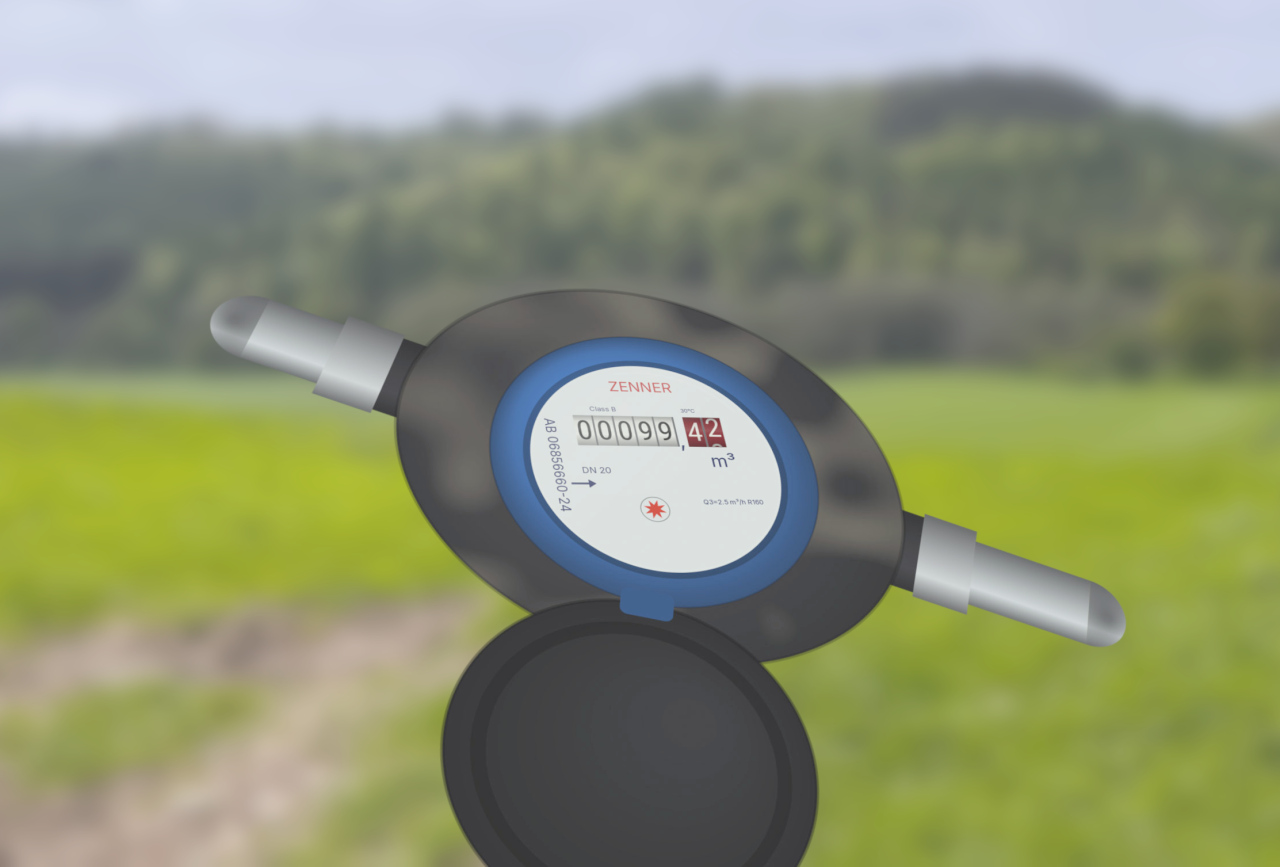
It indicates **99.42** m³
